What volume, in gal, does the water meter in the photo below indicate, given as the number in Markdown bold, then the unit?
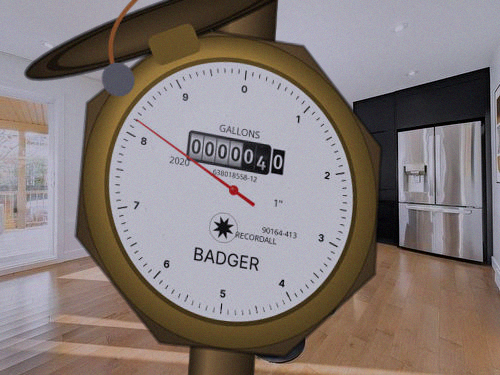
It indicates **38.2** gal
